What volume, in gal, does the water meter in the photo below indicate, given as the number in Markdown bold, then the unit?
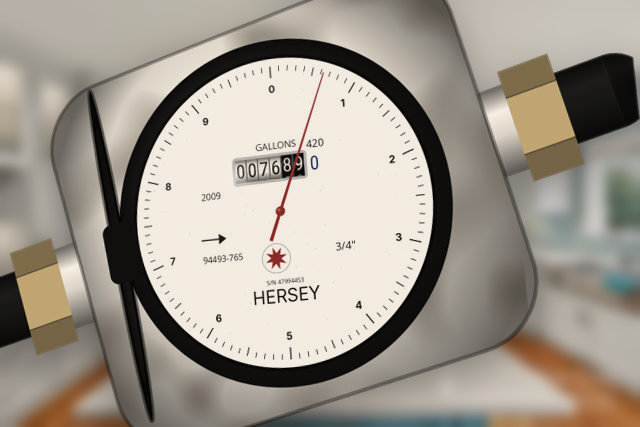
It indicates **76890.6** gal
